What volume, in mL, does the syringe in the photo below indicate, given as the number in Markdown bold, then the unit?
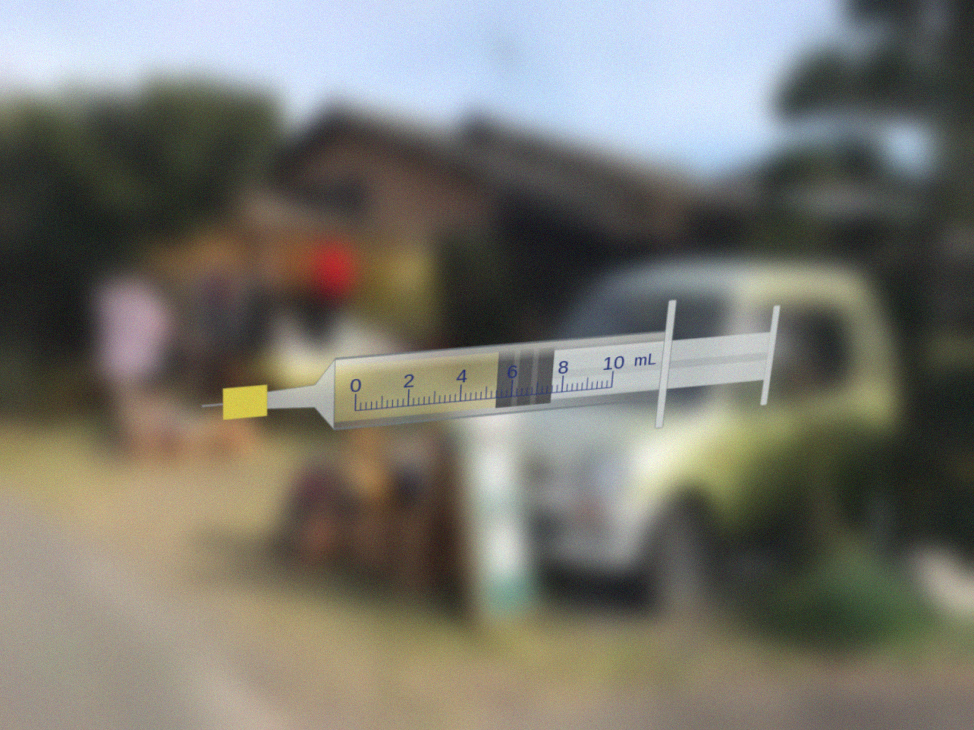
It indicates **5.4** mL
